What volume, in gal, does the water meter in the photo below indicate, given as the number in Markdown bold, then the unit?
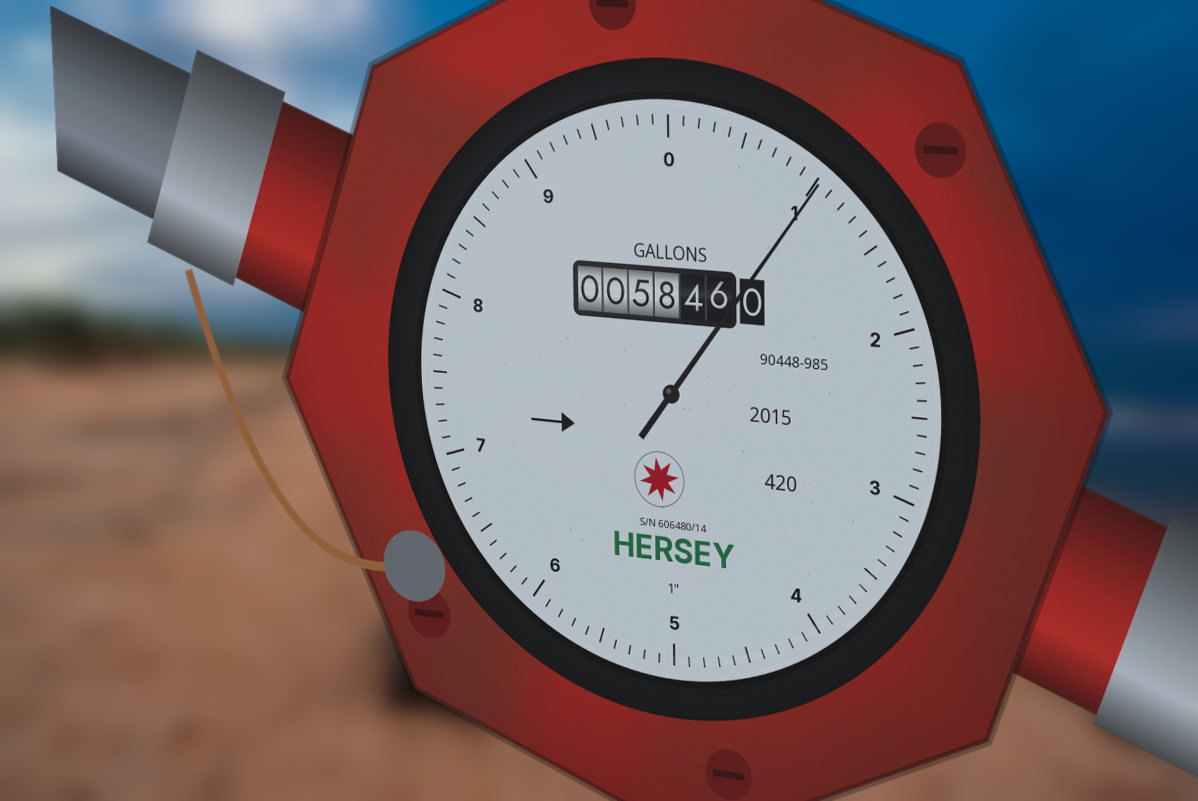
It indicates **58461.0** gal
